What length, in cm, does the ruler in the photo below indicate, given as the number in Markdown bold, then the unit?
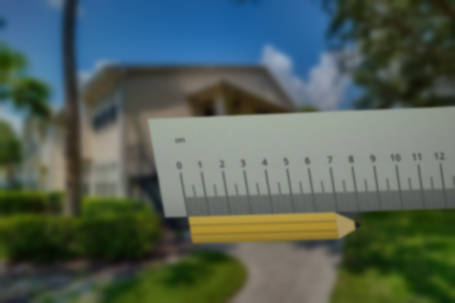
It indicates **8** cm
